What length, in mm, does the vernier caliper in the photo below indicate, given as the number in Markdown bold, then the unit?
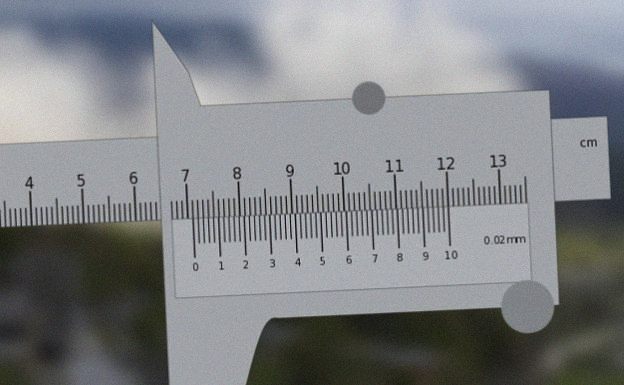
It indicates **71.0** mm
